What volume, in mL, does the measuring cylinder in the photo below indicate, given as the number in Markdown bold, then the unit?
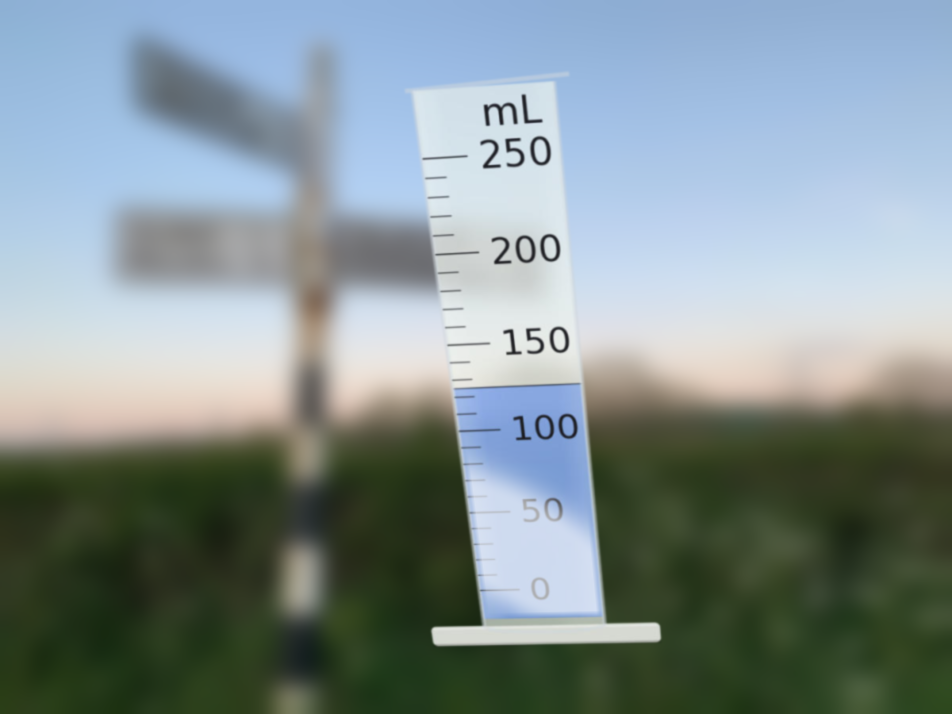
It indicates **125** mL
